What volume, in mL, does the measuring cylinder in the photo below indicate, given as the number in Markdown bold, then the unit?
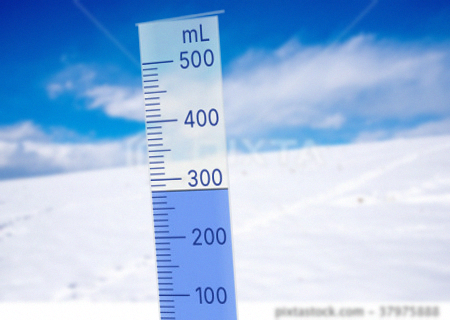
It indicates **280** mL
